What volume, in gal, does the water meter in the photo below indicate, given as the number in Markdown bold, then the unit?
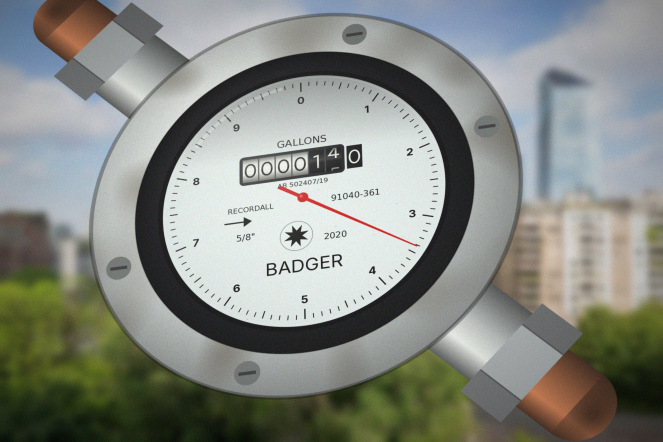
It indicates **143.4** gal
